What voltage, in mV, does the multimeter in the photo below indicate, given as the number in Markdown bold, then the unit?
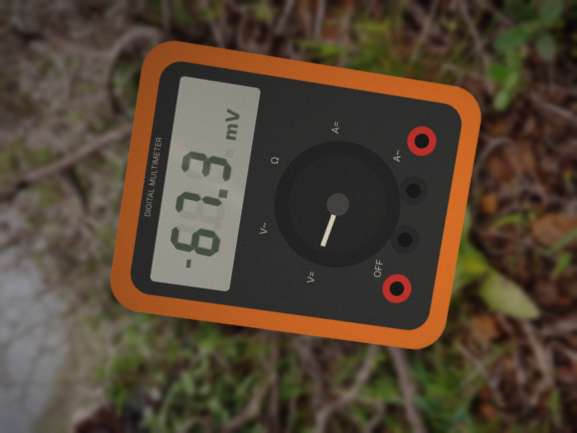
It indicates **-67.3** mV
